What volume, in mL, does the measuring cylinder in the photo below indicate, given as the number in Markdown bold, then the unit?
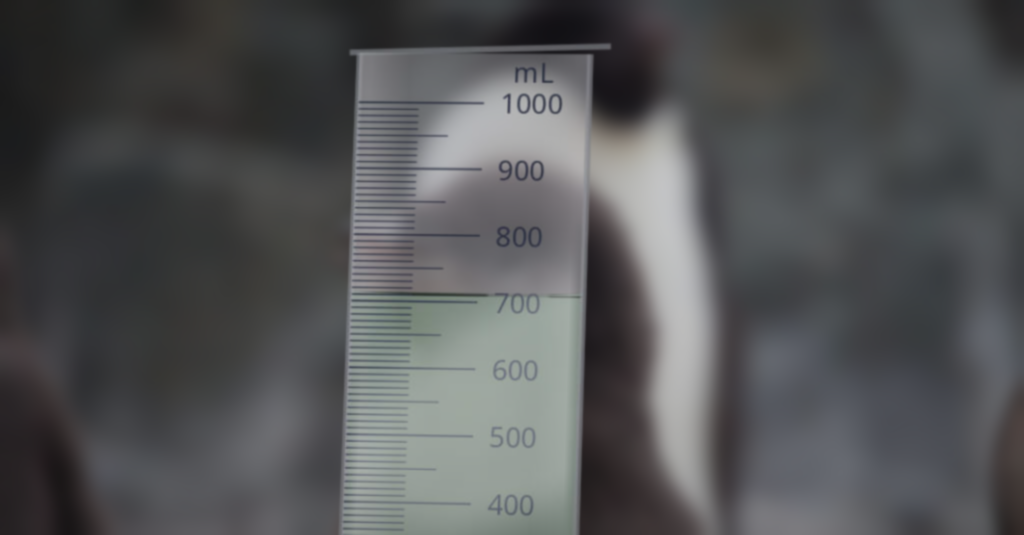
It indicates **710** mL
